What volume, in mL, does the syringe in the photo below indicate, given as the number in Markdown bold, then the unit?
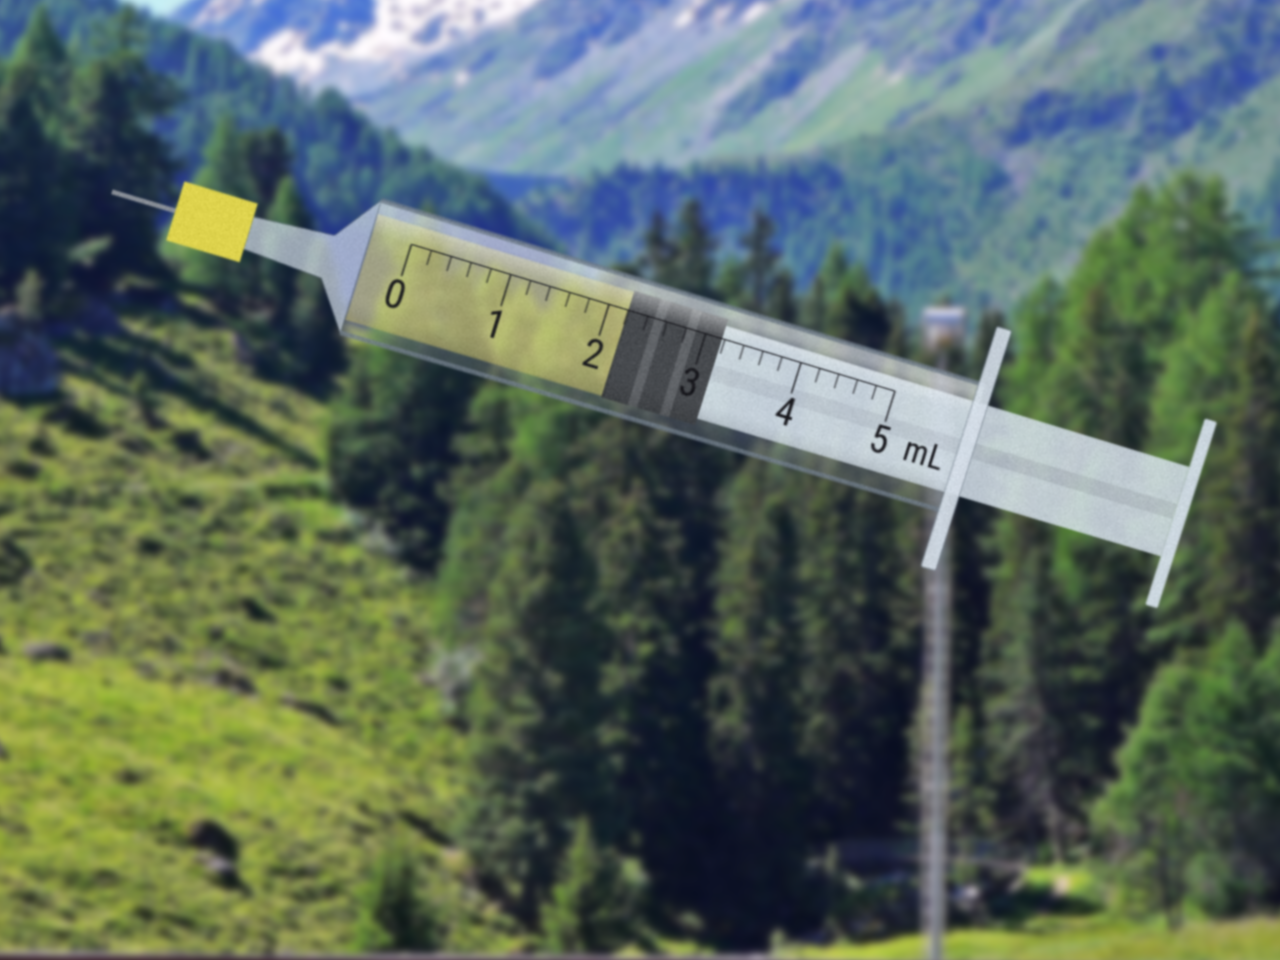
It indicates **2.2** mL
